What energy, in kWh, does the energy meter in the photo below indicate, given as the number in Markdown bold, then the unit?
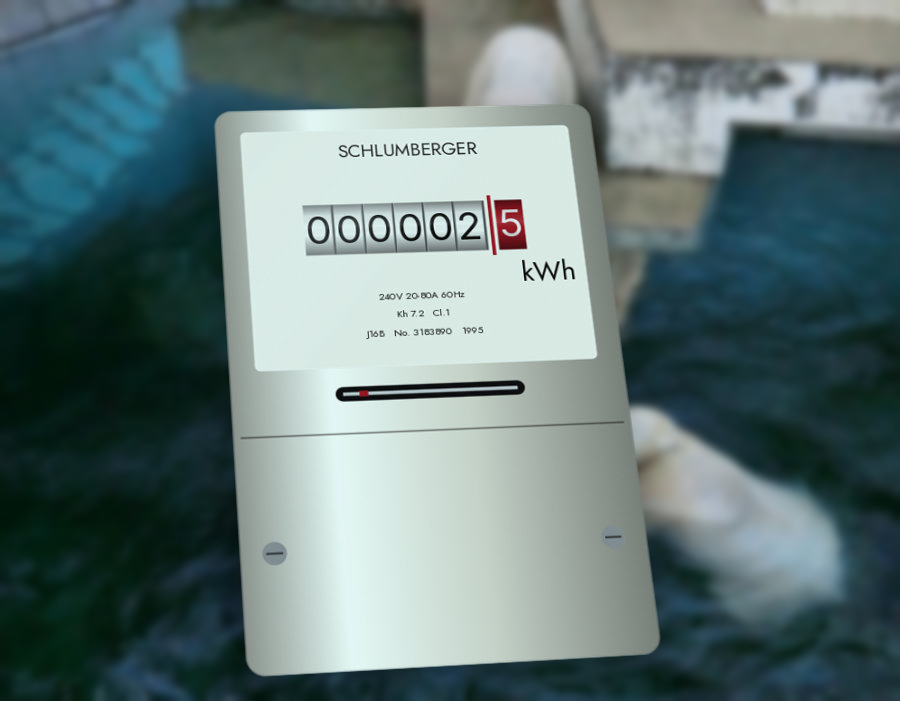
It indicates **2.5** kWh
